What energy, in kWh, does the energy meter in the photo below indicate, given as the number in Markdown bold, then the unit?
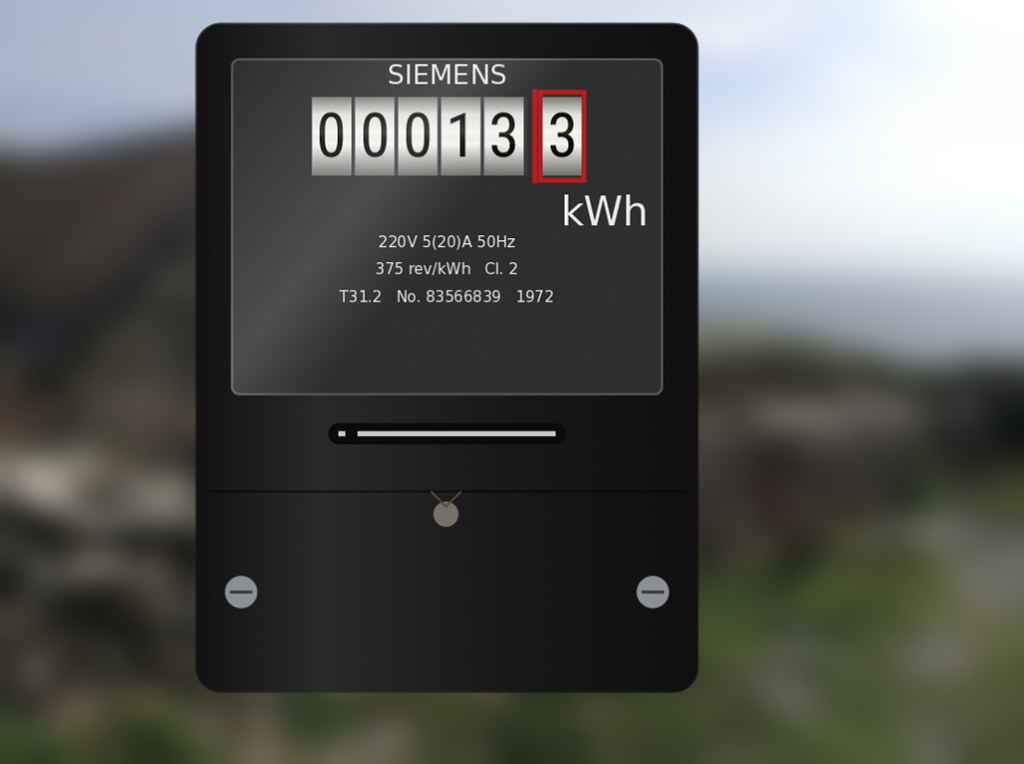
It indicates **13.3** kWh
